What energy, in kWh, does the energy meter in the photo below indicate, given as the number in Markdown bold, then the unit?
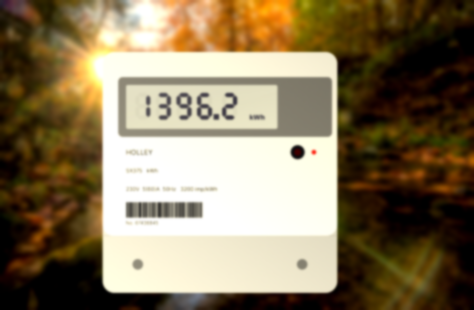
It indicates **1396.2** kWh
